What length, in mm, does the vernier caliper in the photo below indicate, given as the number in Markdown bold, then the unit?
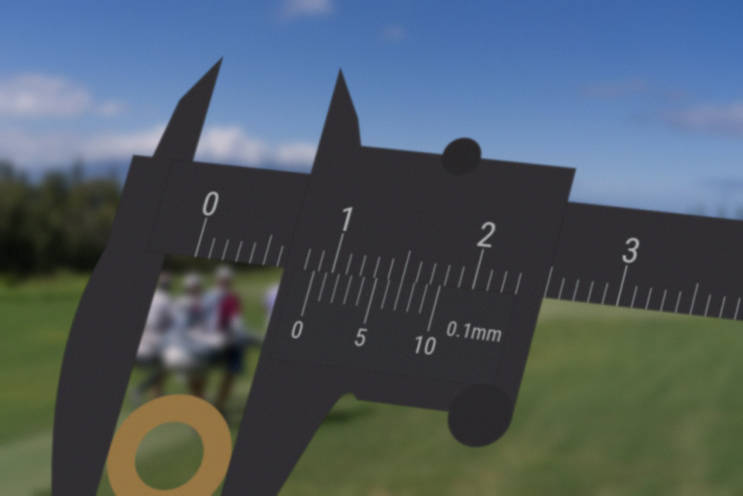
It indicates **8.7** mm
